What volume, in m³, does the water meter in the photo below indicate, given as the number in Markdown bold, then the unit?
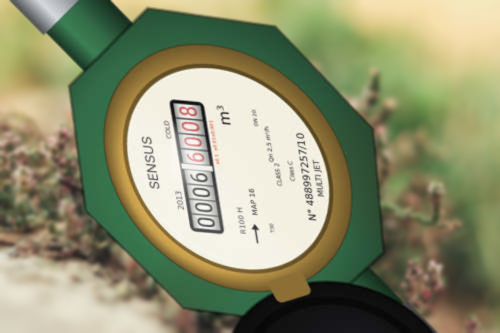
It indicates **6.6008** m³
